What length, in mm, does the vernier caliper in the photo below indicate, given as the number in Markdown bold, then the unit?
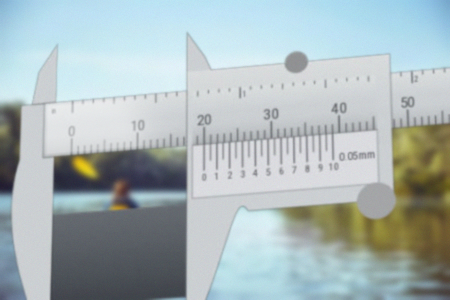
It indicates **20.0** mm
